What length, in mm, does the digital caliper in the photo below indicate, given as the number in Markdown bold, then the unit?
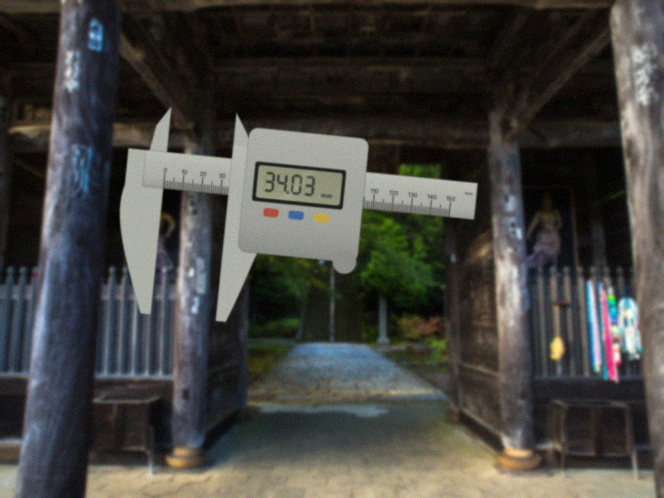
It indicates **34.03** mm
